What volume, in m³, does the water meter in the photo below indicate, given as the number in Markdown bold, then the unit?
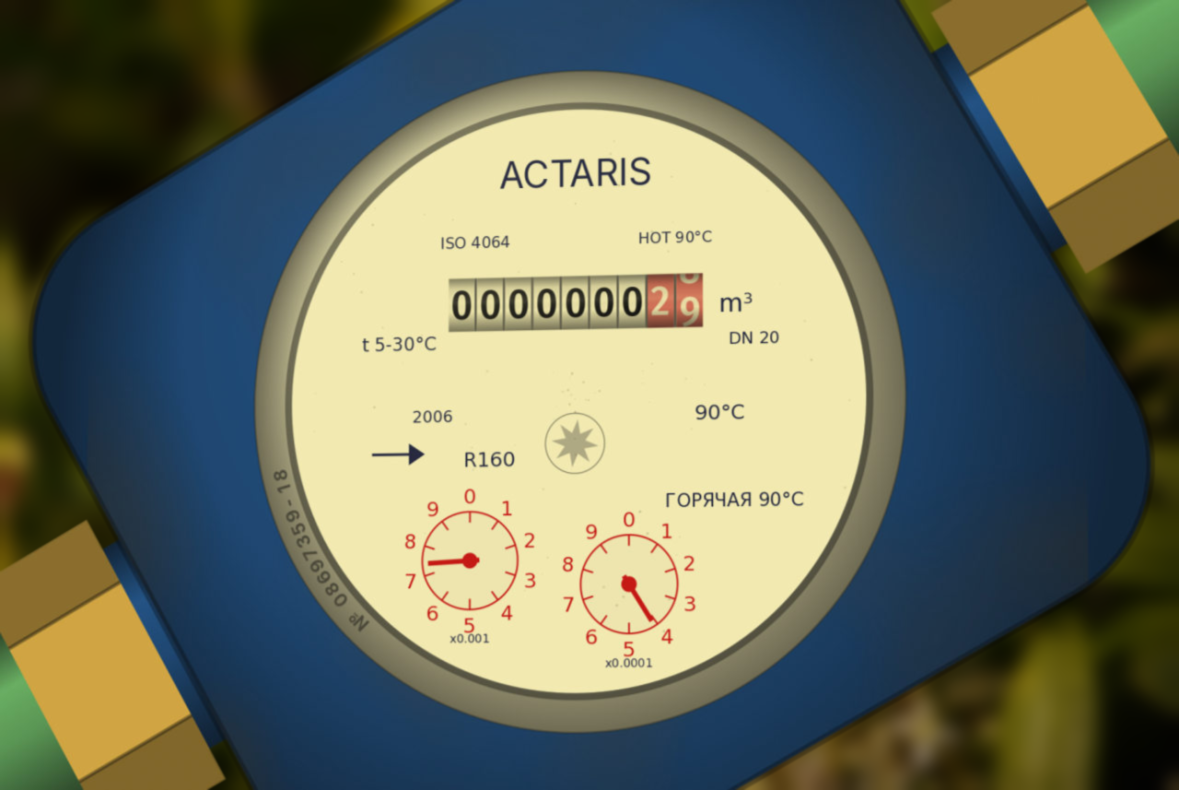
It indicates **0.2874** m³
